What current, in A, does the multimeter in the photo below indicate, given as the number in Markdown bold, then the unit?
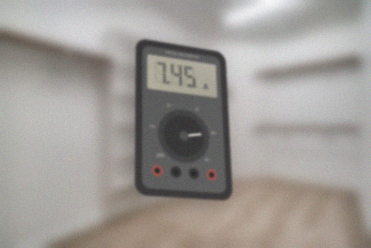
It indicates **7.45** A
